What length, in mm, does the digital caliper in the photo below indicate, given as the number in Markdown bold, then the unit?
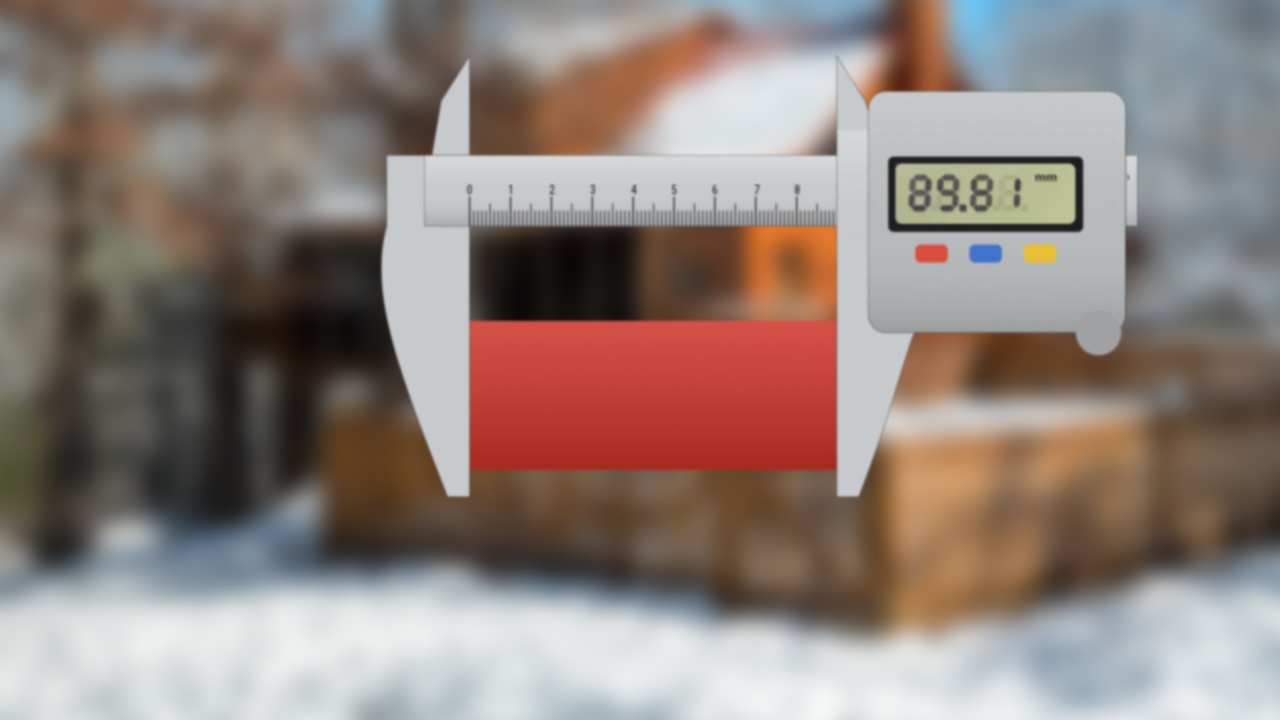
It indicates **89.81** mm
